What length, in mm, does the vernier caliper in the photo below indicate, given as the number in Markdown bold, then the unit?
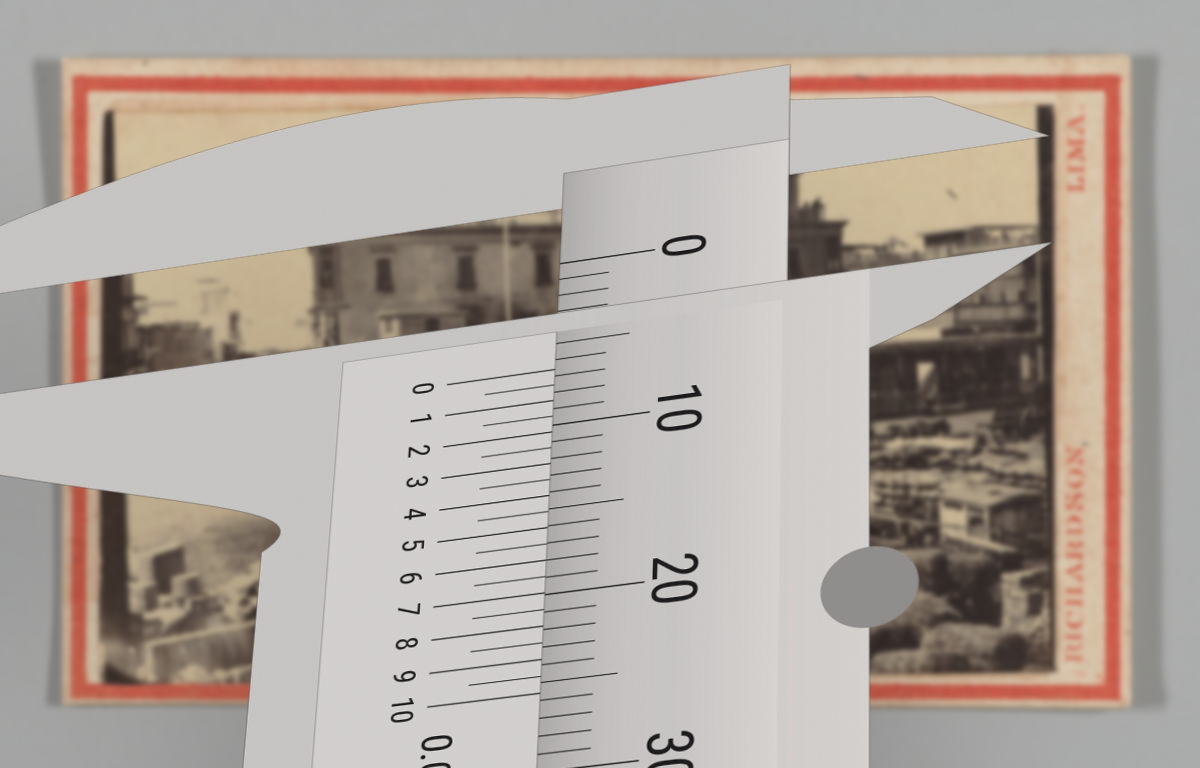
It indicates **6.6** mm
